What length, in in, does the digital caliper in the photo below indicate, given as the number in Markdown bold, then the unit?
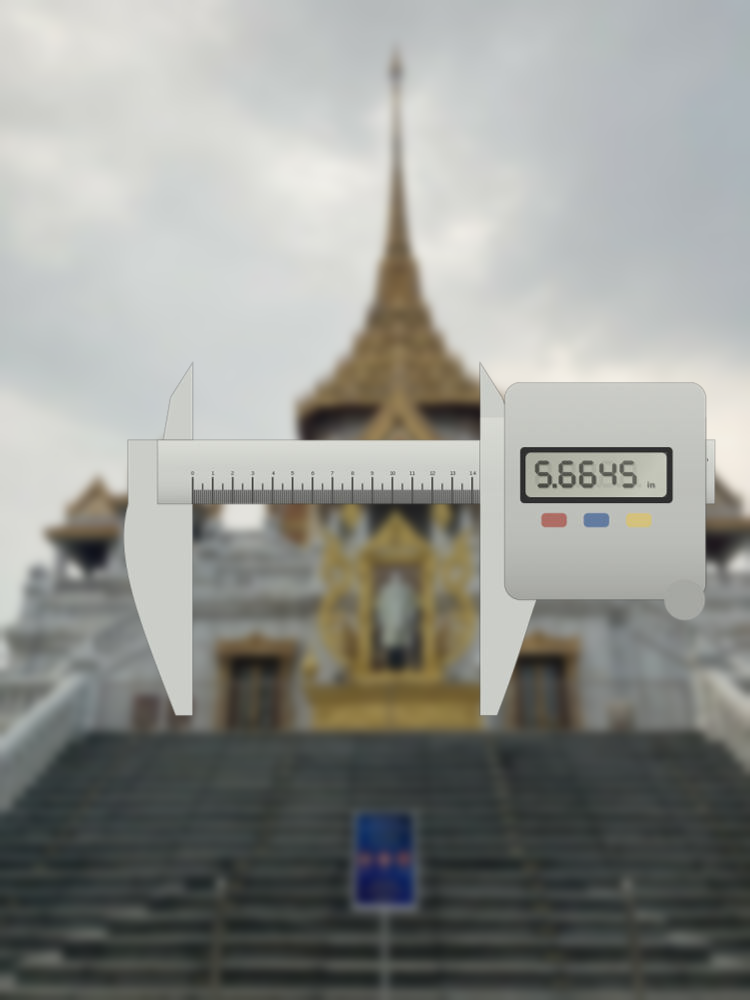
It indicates **5.6645** in
